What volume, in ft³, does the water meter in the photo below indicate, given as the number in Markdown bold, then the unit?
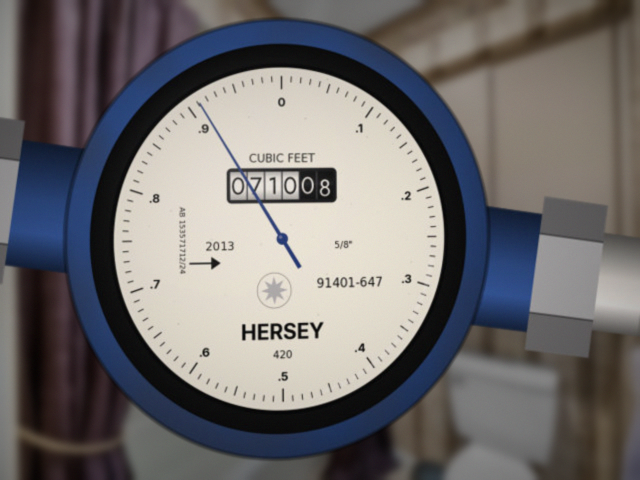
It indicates **71007.91** ft³
